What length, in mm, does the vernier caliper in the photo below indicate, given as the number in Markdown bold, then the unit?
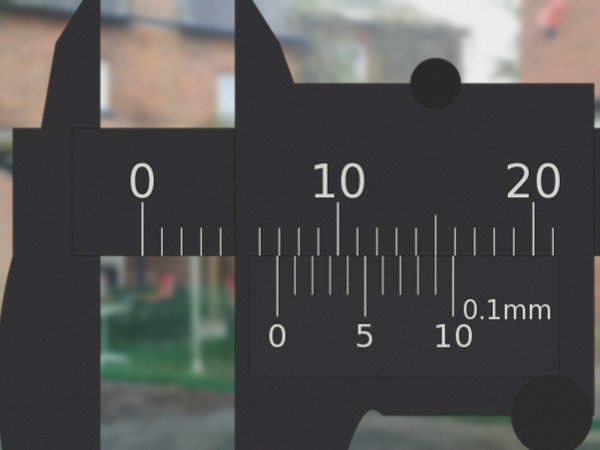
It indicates **6.9** mm
